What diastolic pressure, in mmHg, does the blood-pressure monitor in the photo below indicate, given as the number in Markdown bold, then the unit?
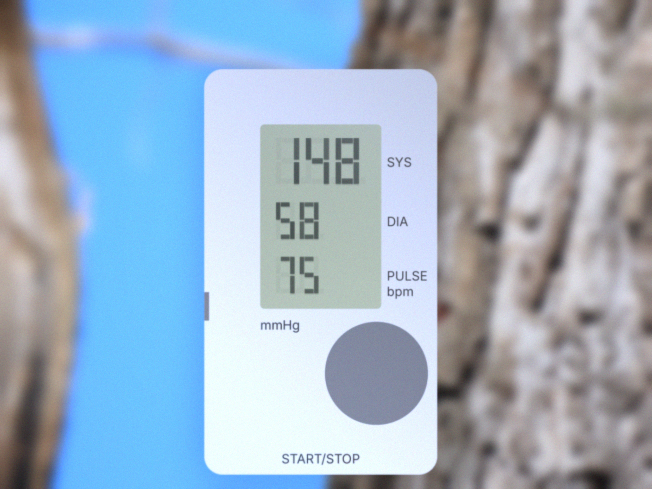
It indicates **58** mmHg
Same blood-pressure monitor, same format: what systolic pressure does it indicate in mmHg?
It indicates **148** mmHg
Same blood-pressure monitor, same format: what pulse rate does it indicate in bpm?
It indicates **75** bpm
